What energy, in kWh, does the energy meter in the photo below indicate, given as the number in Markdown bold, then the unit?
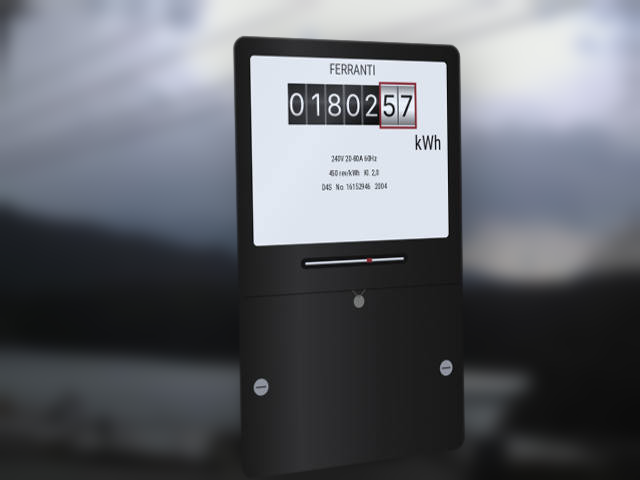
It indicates **1802.57** kWh
